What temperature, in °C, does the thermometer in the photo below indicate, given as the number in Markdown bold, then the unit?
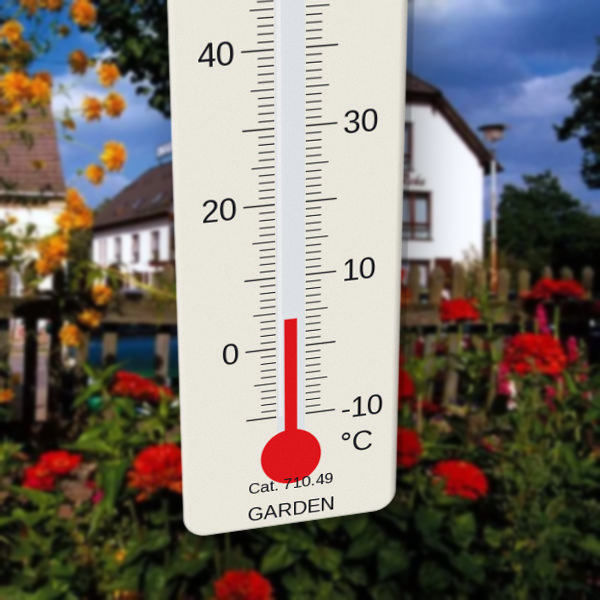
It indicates **4** °C
